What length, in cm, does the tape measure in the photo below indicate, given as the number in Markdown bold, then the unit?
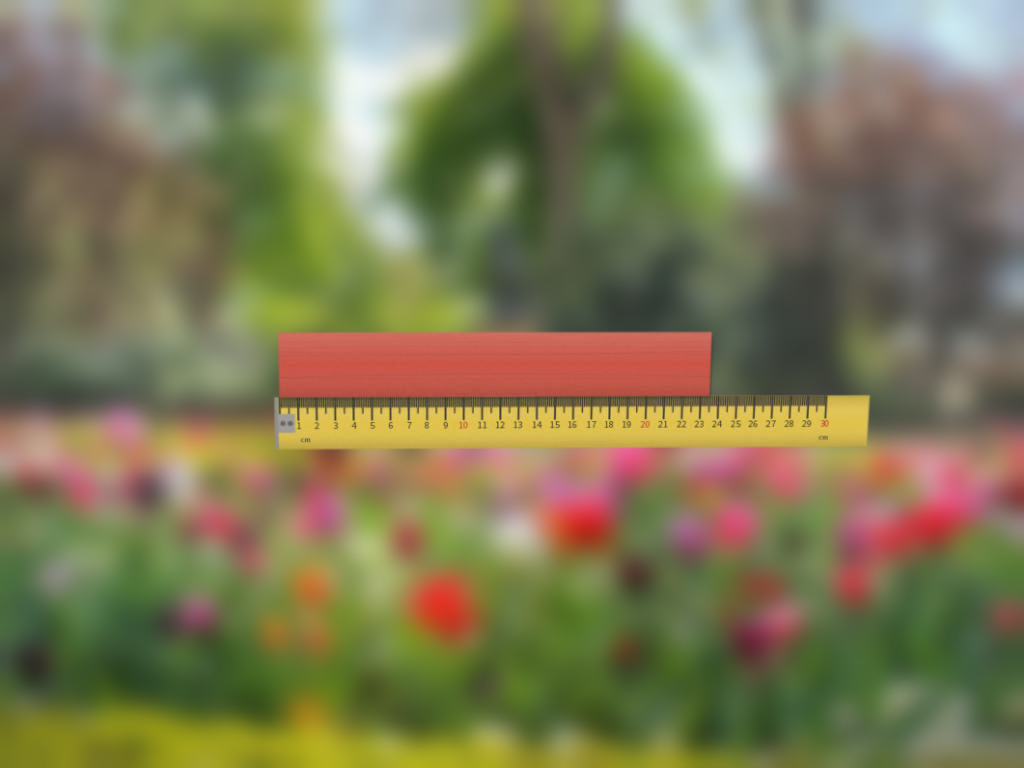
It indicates **23.5** cm
